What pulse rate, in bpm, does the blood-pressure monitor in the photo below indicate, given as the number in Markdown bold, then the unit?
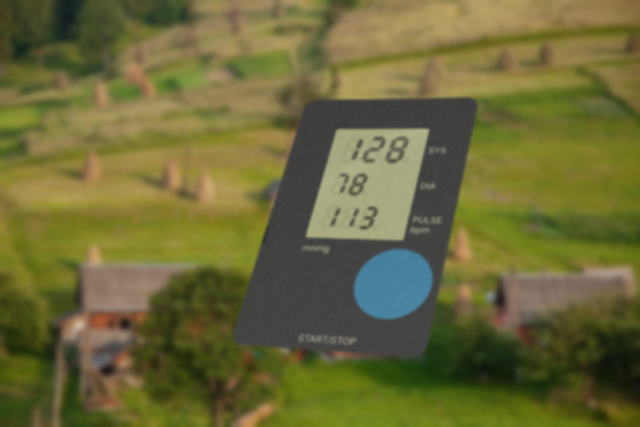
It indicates **113** bpm
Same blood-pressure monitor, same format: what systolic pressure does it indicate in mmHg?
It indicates **128** mmHg
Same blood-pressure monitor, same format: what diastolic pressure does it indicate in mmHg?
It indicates **78** mmHg
